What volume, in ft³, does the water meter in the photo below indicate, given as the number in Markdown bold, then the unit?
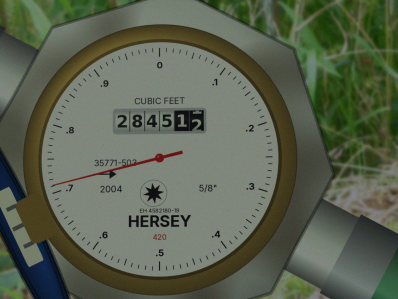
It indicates **284511.71** ft³
